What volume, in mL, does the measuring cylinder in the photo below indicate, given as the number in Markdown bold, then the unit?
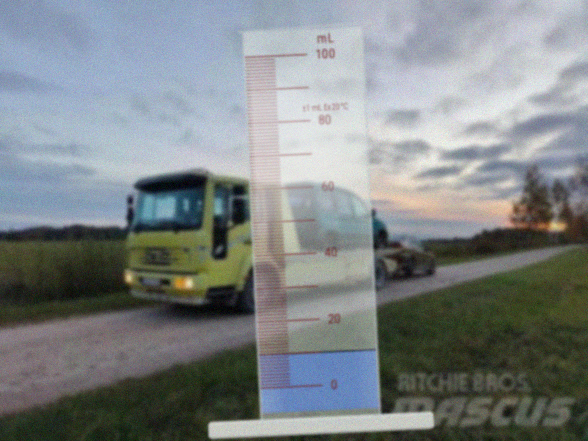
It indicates **10** mL
